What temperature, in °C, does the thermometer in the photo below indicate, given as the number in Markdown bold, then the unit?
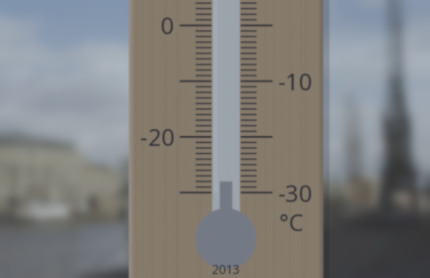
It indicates **-28** °C
